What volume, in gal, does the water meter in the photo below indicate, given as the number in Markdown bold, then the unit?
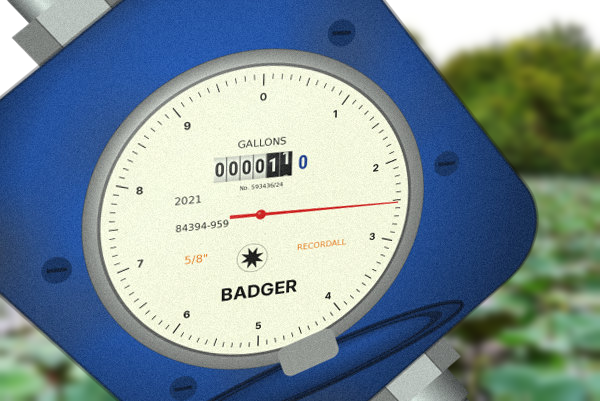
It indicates **112.5** gal
